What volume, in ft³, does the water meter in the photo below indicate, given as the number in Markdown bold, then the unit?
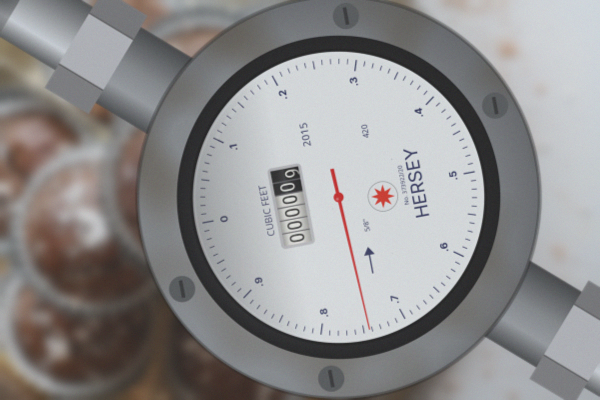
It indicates **8.74** ft³
